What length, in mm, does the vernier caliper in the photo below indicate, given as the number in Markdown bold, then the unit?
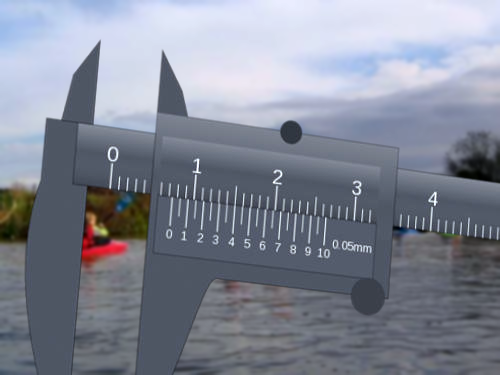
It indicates **7.4** mm
